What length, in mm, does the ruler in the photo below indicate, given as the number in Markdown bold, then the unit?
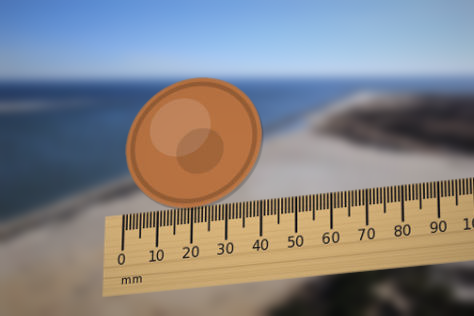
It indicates **40** mm
